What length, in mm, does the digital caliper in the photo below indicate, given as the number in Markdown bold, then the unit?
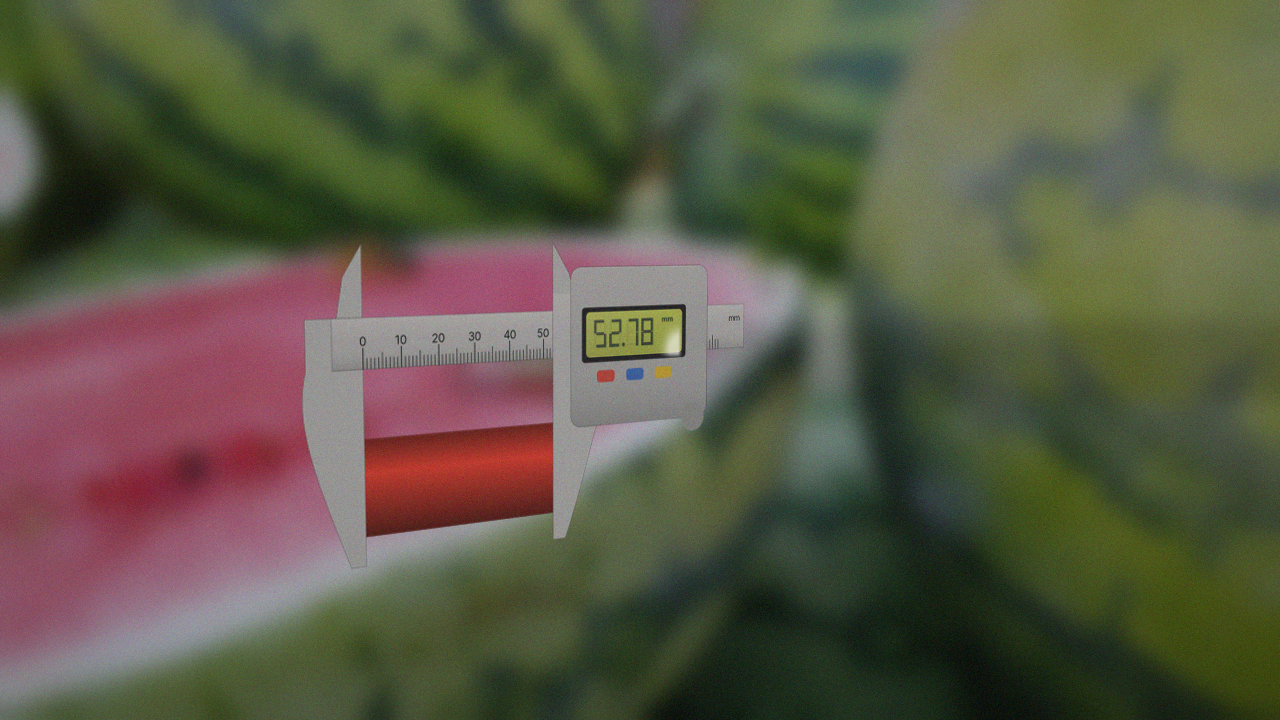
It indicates **52.78** mm
